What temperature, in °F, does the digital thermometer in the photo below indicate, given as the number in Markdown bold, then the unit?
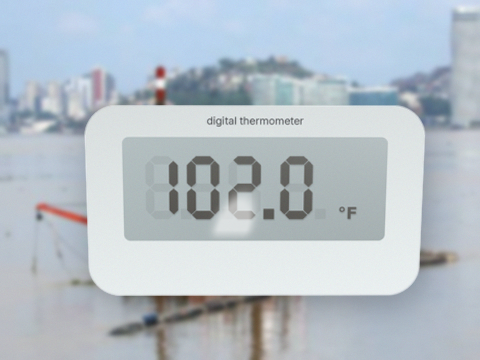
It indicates **102.0** °F
